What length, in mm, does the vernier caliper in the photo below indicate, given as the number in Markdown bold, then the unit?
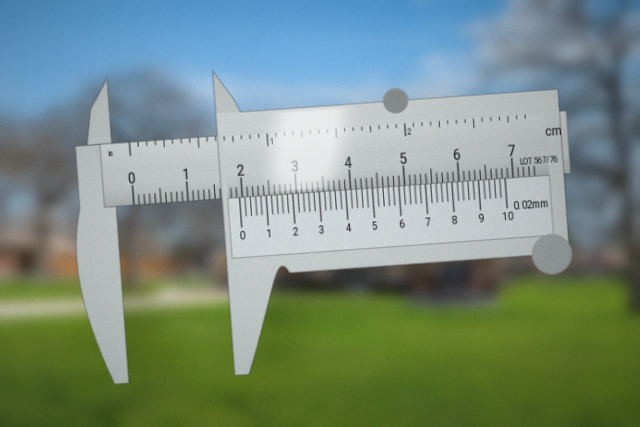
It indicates **19.5** mm
